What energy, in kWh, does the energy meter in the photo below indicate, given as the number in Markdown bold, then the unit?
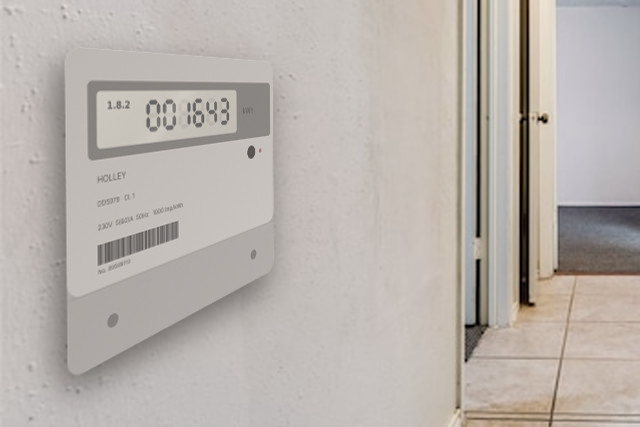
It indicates **1643** kWh
